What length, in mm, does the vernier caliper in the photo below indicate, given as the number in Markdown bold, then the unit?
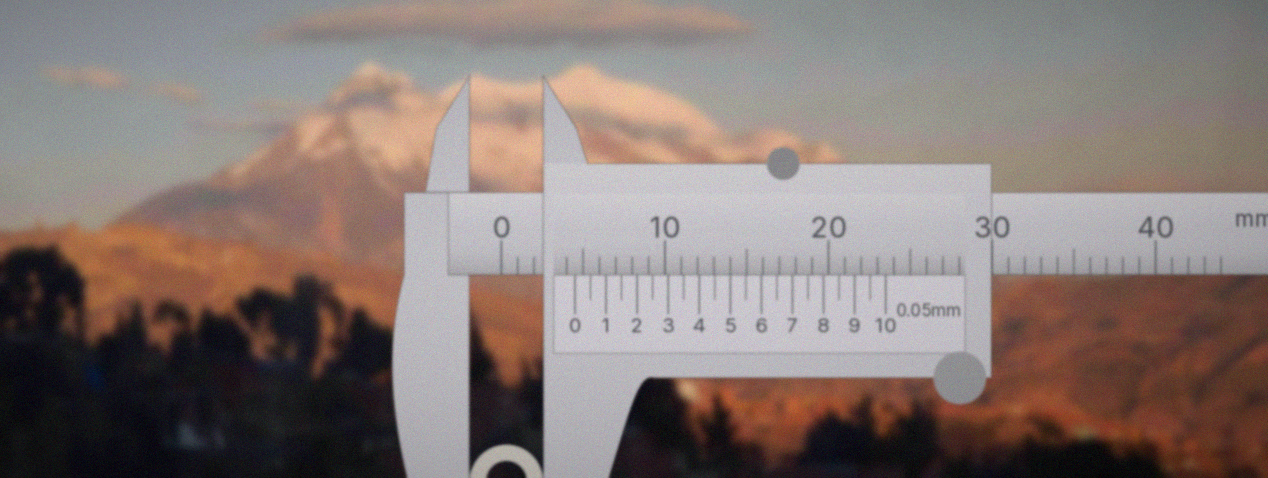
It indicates **4.5** mm
